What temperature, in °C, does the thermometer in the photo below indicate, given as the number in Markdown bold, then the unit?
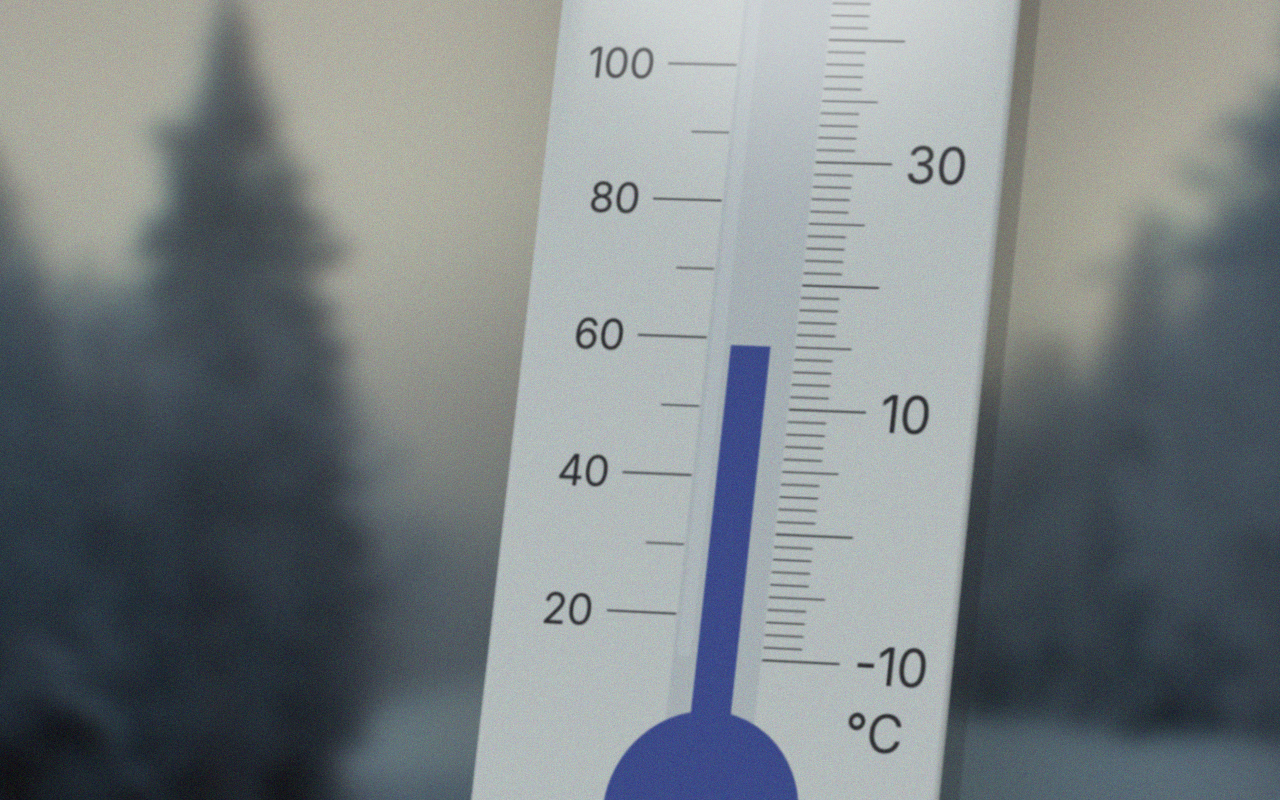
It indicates **15** °C
